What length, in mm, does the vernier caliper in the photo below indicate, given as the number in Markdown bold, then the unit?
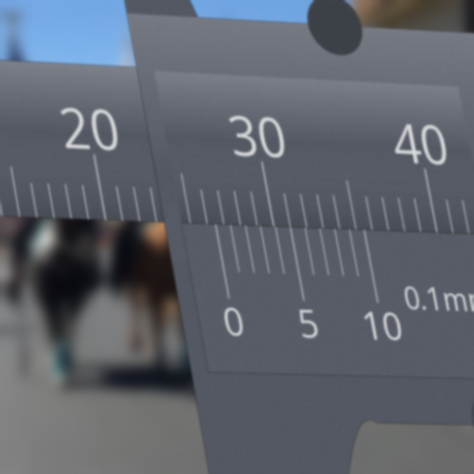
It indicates **26.5** mm
